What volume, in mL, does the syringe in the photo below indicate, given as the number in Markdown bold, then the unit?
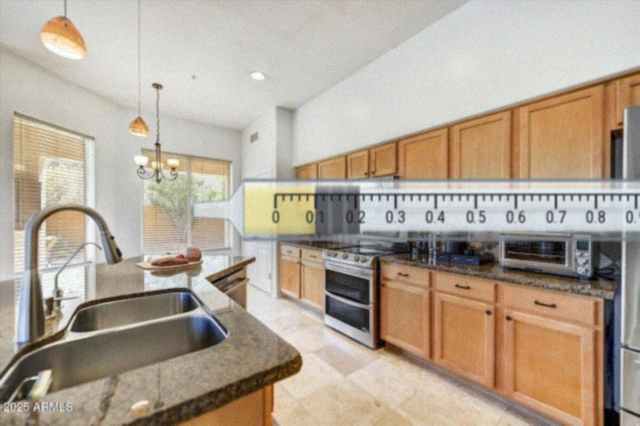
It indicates **0.1** mL
